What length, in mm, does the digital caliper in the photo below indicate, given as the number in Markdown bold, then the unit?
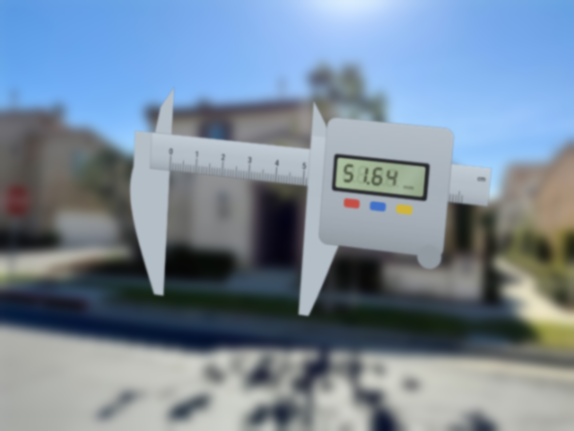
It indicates **51.64** mm
